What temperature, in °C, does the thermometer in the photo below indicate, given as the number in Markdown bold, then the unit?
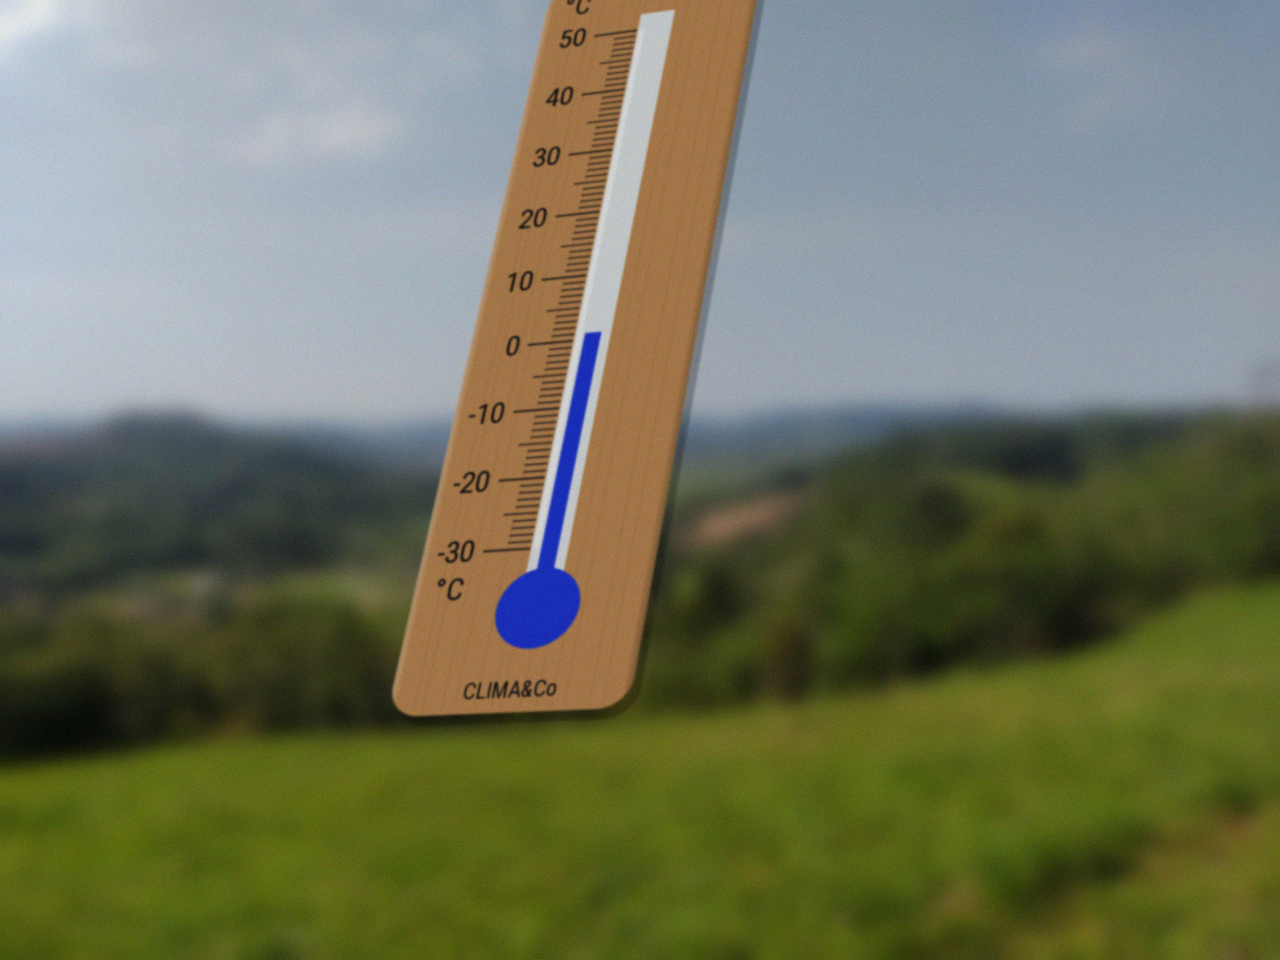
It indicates **1** °C
